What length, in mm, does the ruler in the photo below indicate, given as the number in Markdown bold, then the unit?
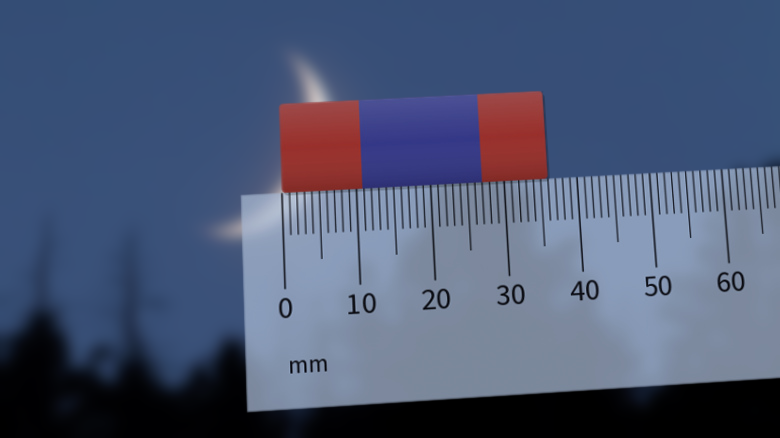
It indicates **36** mm
